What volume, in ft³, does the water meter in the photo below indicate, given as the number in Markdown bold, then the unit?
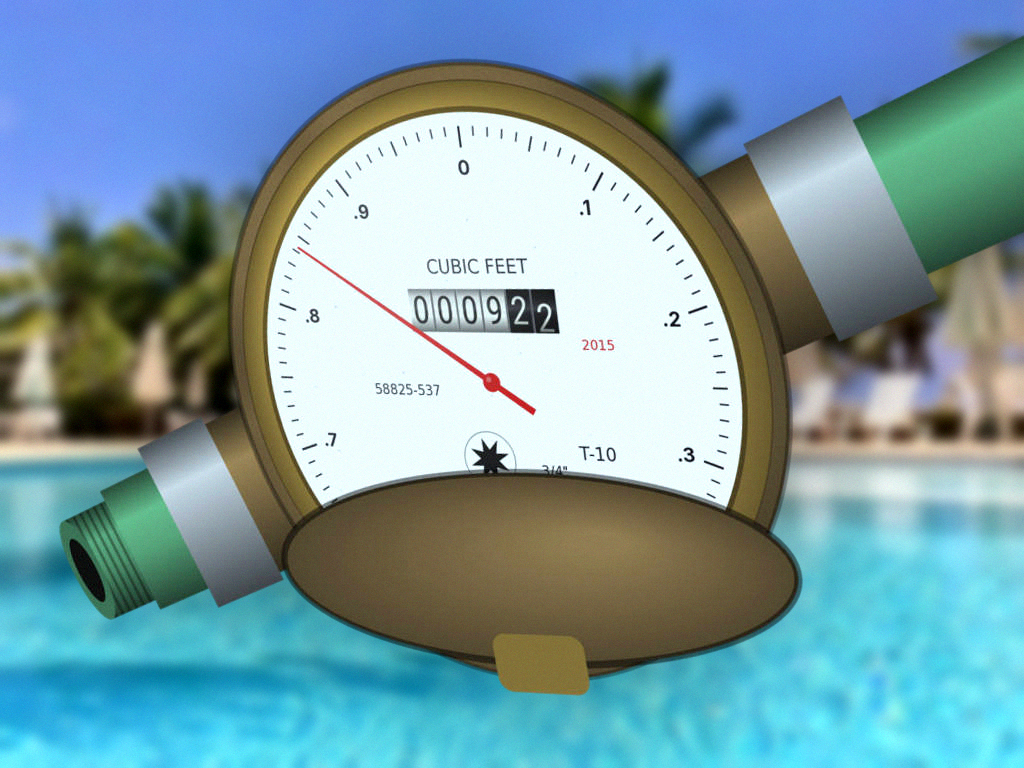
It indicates **921.84** ft³
